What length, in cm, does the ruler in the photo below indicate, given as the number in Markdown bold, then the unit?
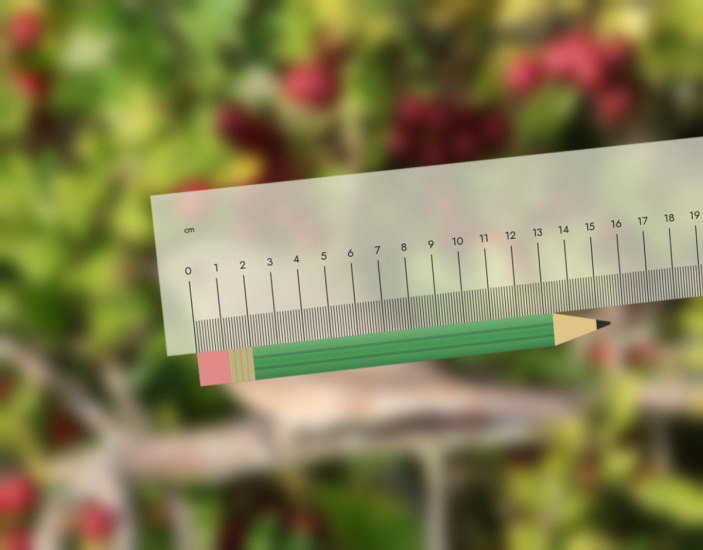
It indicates **15.5** cm
